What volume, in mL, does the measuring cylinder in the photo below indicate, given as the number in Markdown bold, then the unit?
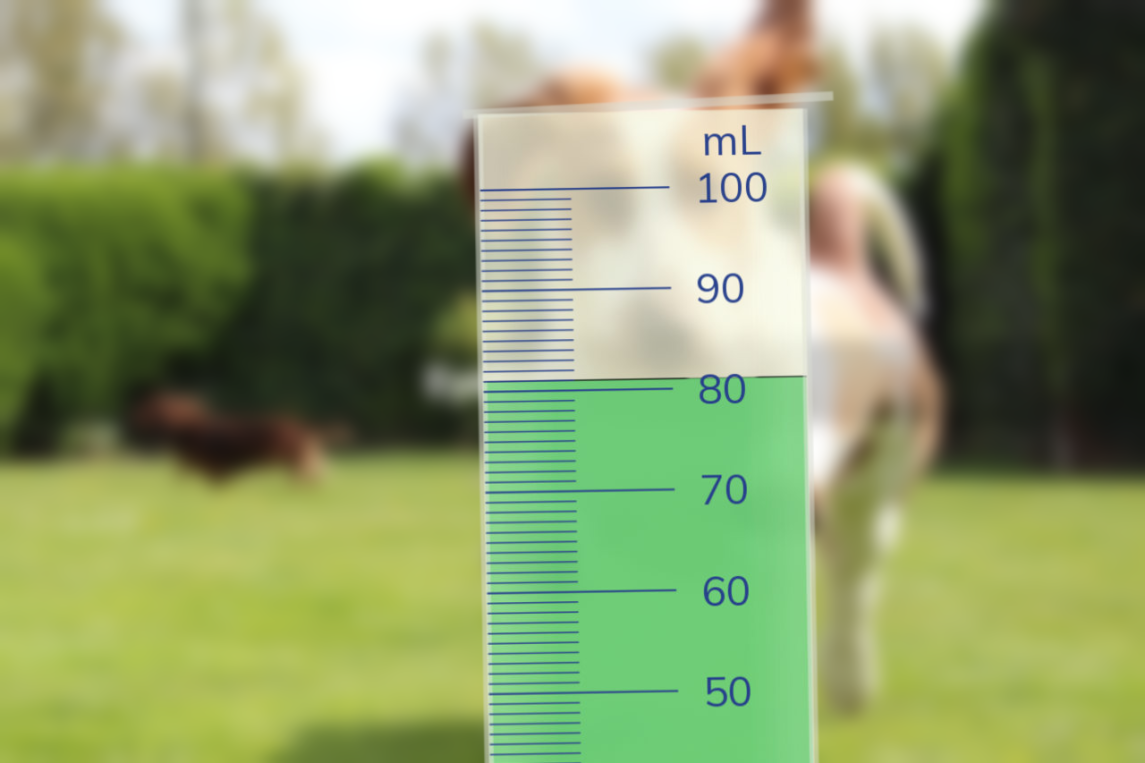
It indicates **81** mL
